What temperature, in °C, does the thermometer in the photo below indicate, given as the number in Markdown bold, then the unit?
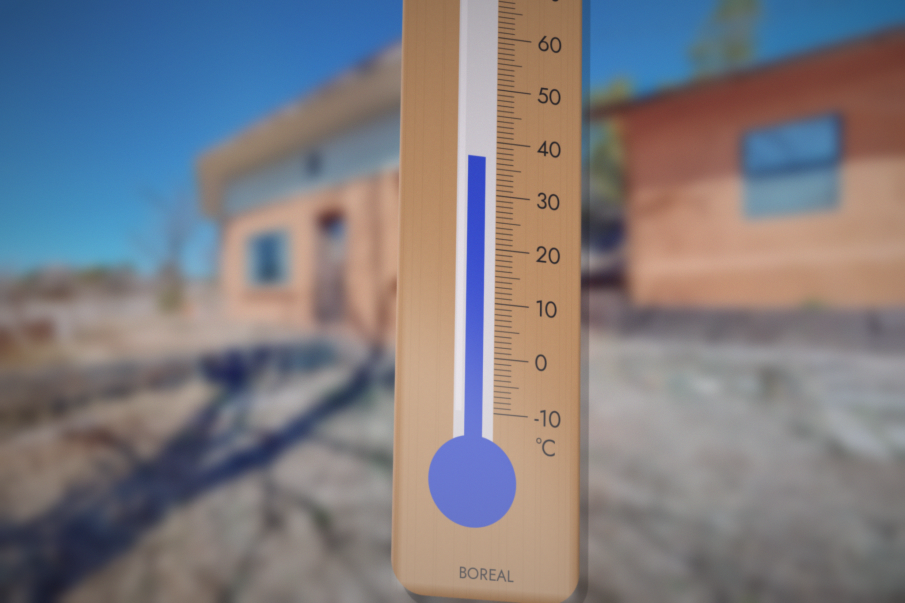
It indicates **37** °C
